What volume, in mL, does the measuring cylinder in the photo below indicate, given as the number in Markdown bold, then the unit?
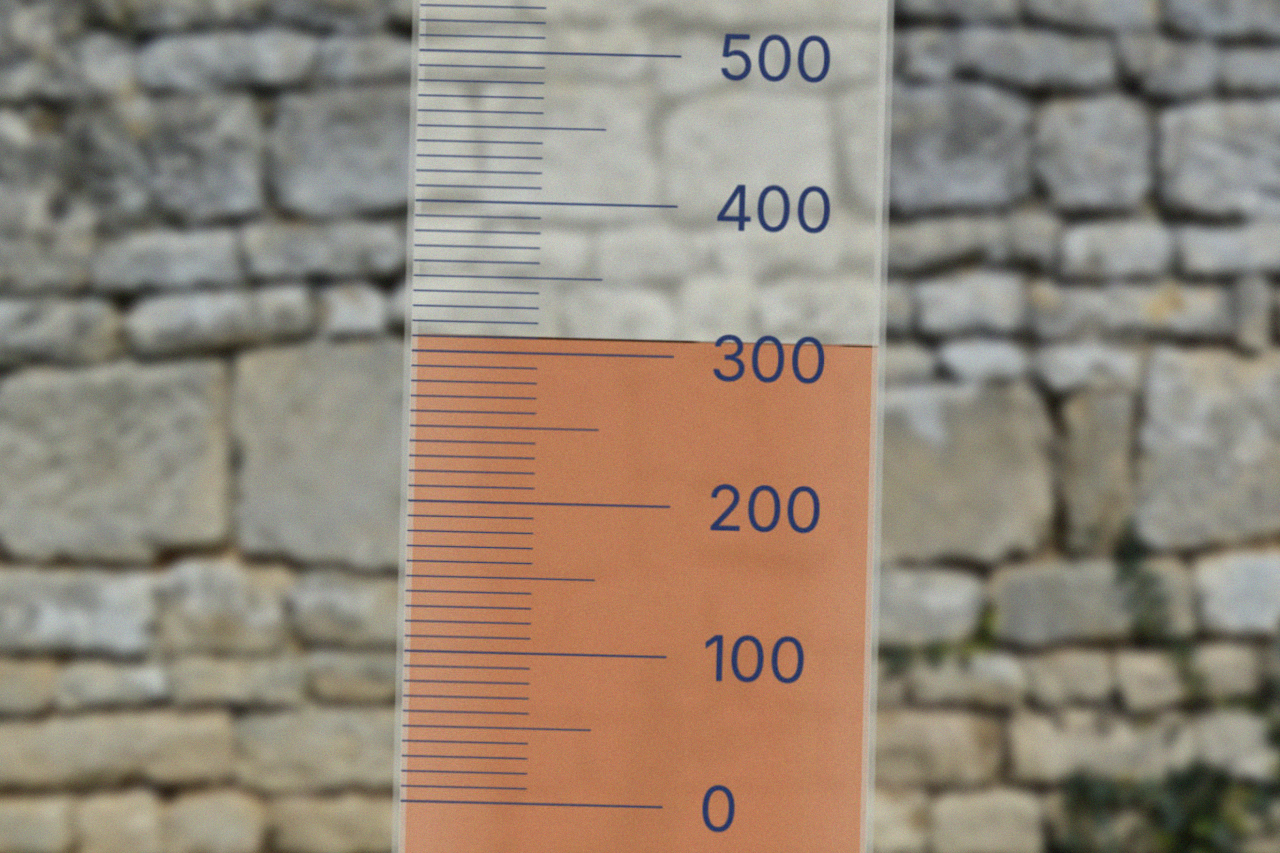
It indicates **310** mL
